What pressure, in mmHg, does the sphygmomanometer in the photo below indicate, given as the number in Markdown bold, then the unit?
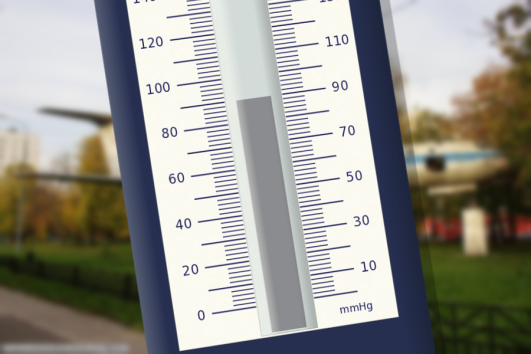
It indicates **90** mmHg
